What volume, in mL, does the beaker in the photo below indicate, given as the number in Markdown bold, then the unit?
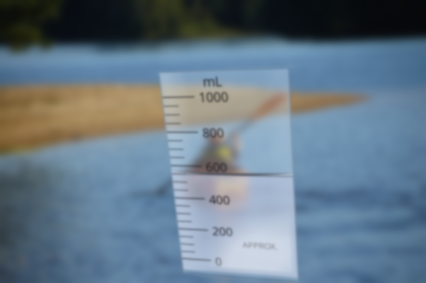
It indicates **550** mL
